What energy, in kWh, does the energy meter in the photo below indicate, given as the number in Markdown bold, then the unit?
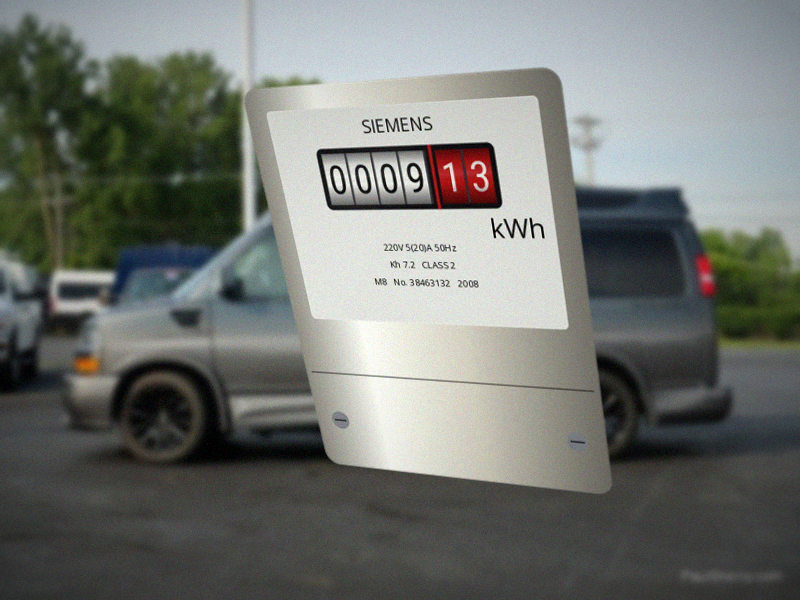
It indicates **9.13** kWh
